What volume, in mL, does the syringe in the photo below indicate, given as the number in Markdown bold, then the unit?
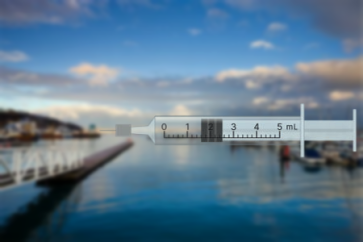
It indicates **1.6** mL
